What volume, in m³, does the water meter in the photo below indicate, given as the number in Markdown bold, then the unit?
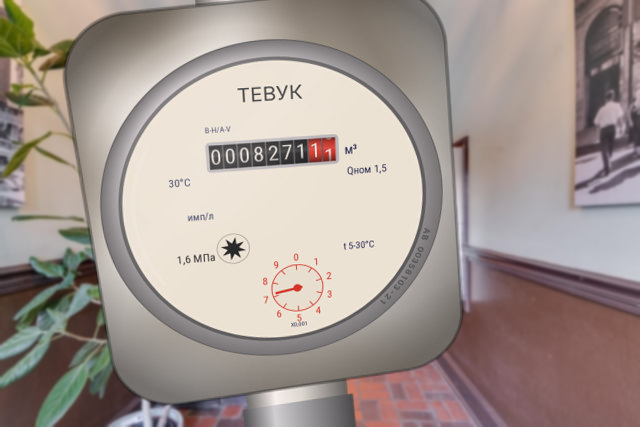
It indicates **8271.107** m³
